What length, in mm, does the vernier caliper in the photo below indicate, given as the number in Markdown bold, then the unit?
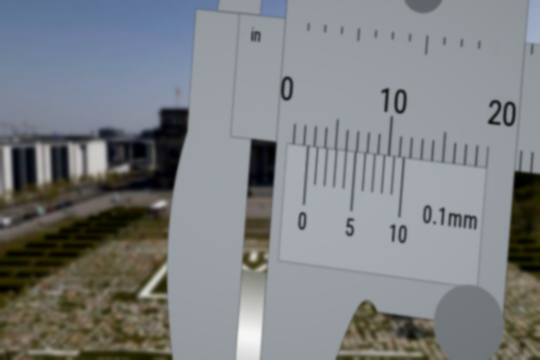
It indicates **2.4** mm
